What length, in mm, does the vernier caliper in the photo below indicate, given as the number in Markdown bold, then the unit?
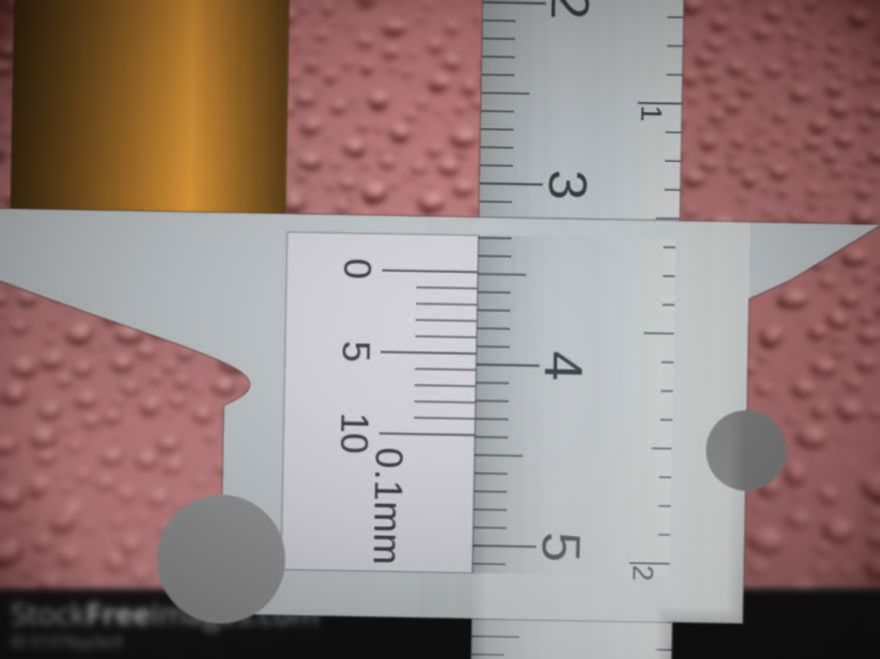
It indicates **34.9** mm
